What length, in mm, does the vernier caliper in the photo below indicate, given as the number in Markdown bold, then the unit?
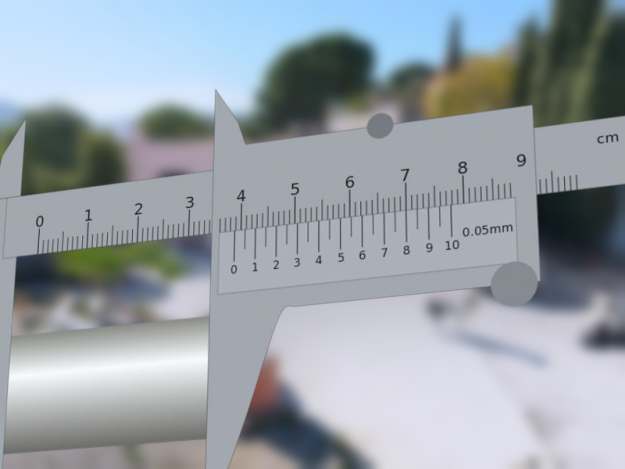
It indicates **38.8** mm
